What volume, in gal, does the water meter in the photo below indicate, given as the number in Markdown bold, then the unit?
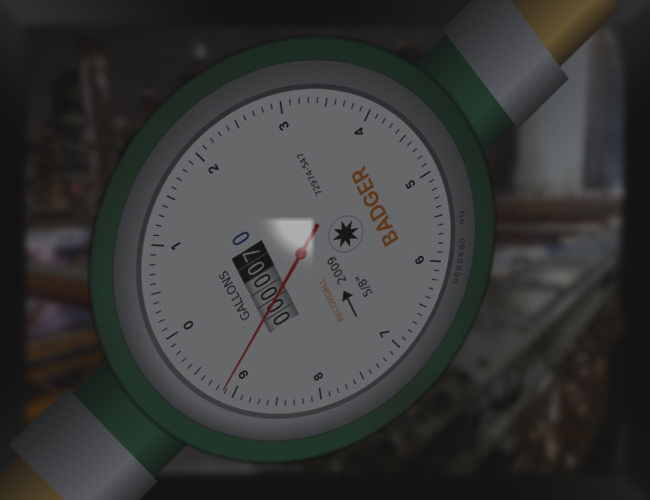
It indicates **69.1** gal
